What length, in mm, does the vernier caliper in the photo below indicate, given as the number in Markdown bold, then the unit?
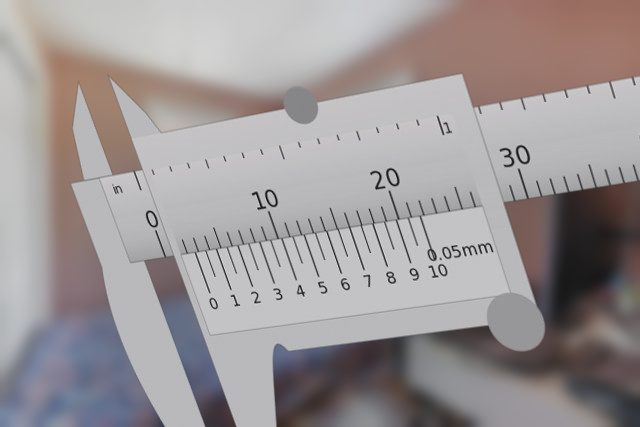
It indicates **2.7** mm
